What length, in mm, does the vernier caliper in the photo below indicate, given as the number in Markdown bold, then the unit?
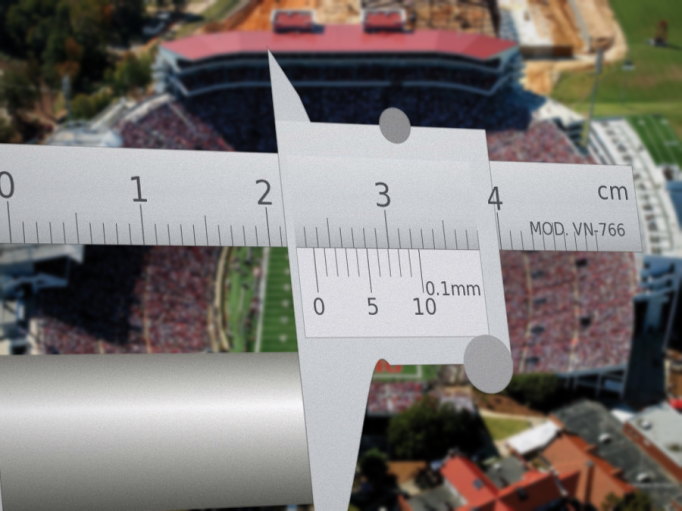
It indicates **23.6** mm
